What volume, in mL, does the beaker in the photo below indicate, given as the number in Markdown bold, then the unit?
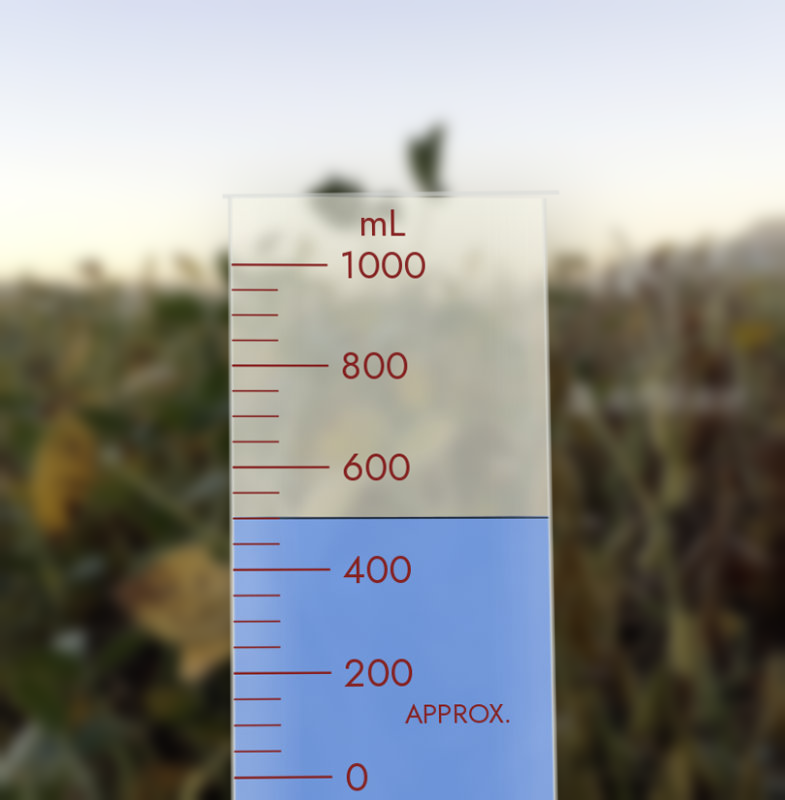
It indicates **500** mL
